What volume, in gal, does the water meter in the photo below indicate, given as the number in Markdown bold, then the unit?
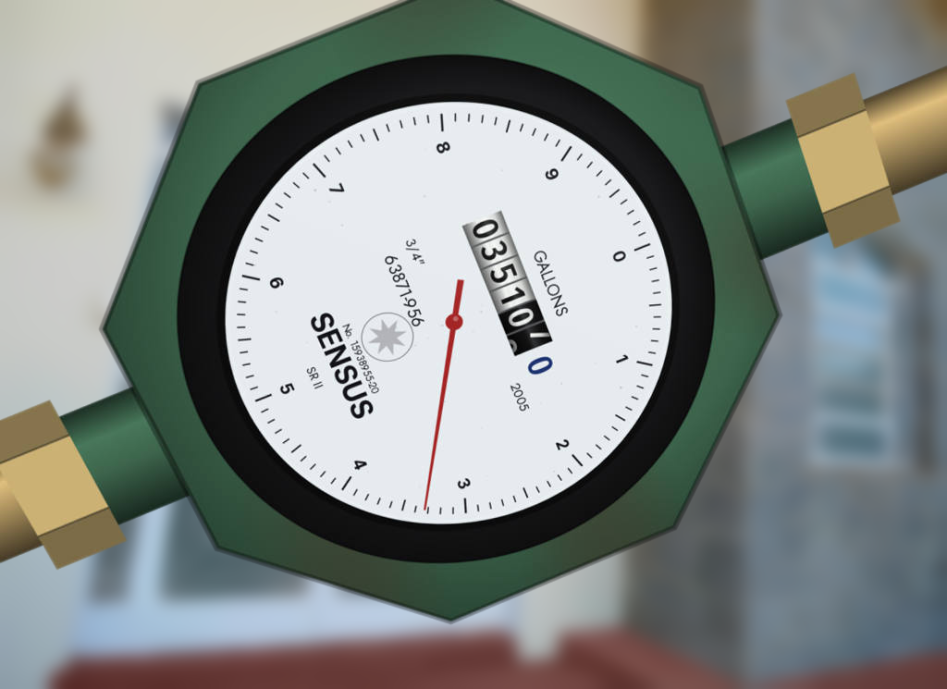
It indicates **351073.3** gal
